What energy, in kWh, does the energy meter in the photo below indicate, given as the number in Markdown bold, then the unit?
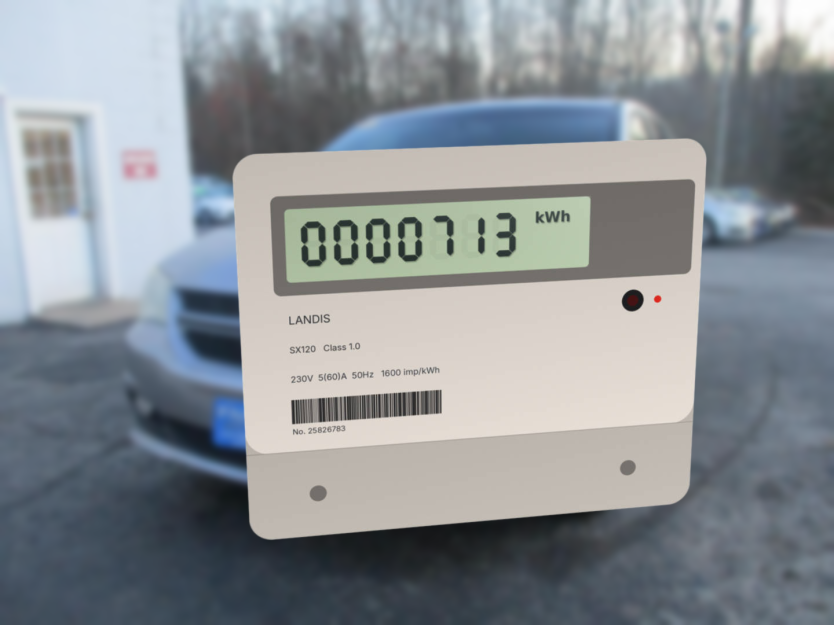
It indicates **713** kWh
